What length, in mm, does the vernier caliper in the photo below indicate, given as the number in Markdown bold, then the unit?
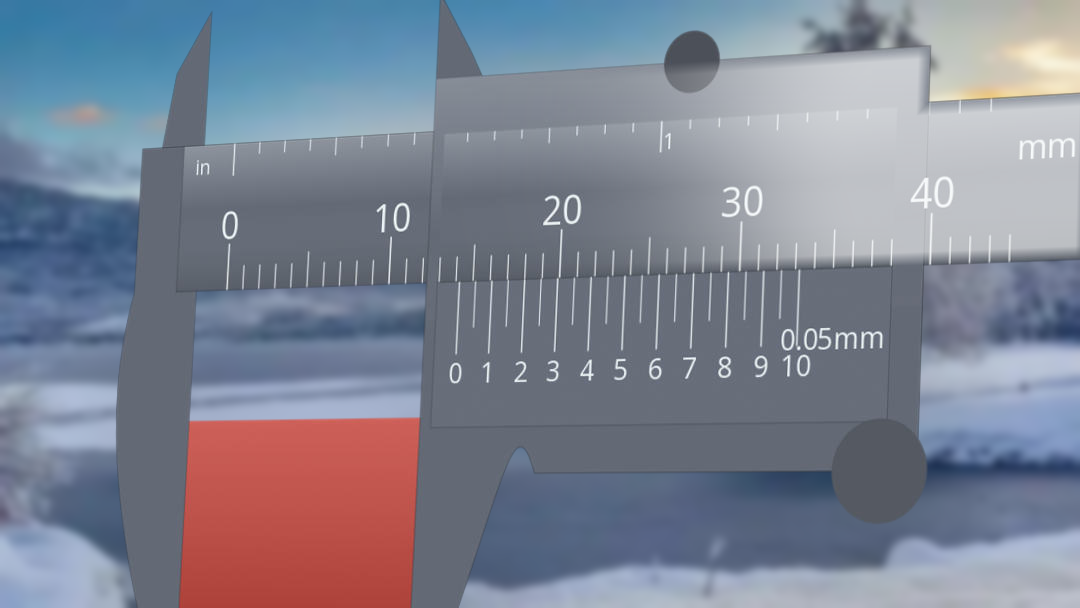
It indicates **14.2** mm
